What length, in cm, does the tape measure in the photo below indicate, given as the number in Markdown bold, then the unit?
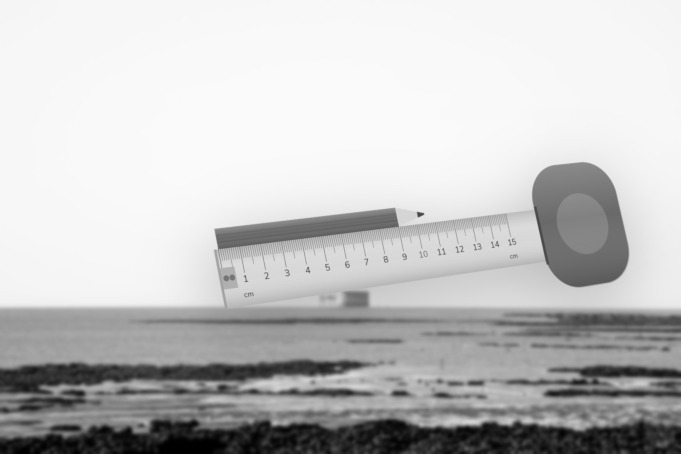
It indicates **10.5** cm
